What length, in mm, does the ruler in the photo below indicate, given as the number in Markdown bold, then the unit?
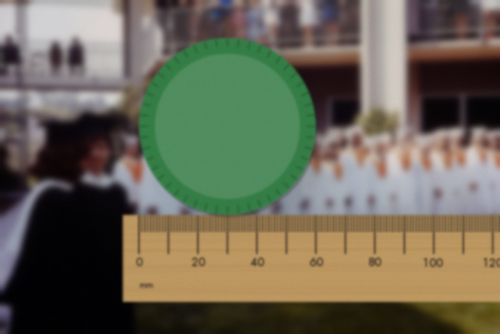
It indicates **60** mm
